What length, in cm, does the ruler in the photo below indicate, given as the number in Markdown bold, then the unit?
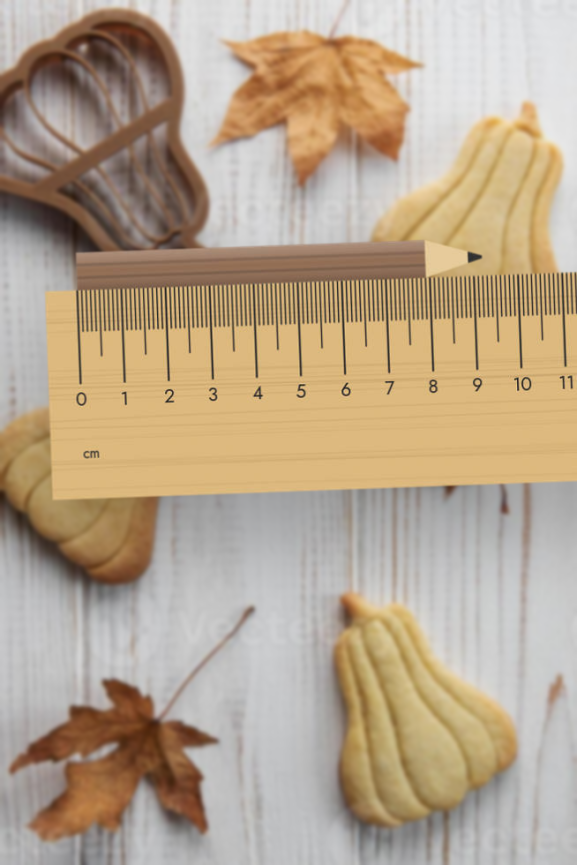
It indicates **9.2** cm
